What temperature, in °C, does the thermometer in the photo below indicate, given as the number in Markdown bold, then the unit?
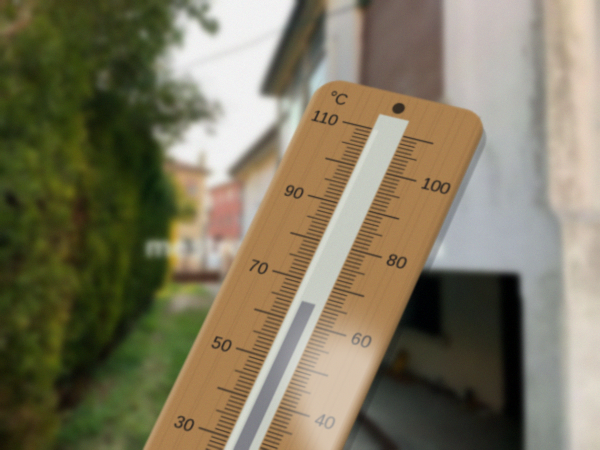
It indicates **65** °C
